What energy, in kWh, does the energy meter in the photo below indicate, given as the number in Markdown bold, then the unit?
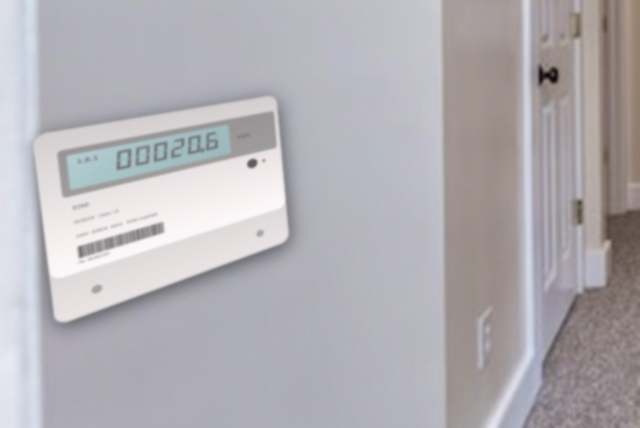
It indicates **20.6** kWh
